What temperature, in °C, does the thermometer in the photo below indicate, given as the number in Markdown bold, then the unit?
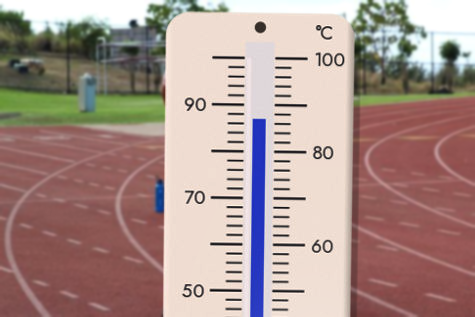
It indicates **87** °C
